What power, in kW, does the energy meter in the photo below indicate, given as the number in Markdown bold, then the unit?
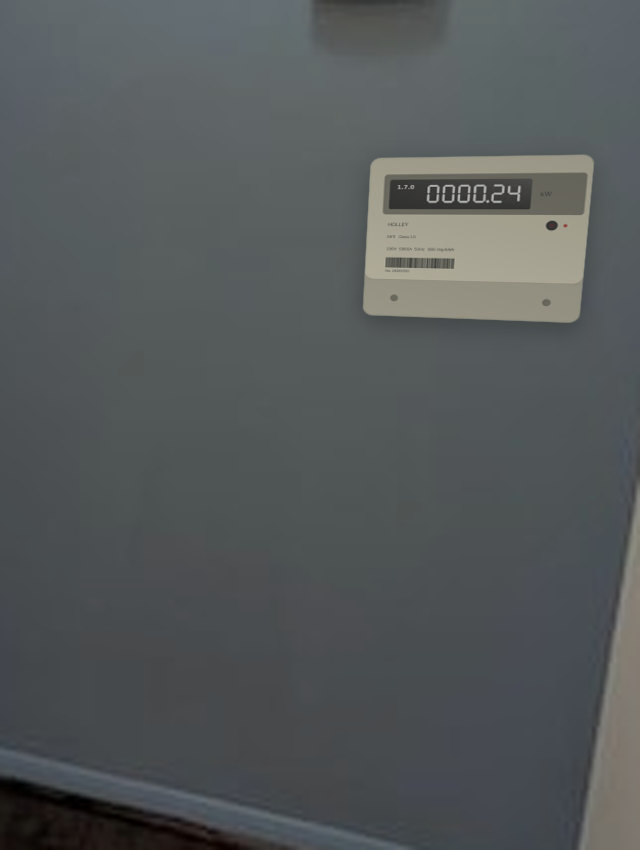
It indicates **0.24** kW
